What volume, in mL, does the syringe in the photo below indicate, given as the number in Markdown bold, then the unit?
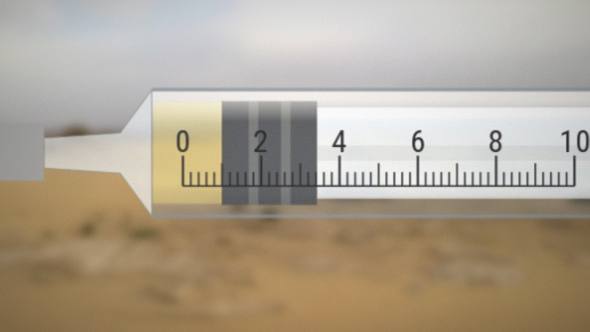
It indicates **1** mL
